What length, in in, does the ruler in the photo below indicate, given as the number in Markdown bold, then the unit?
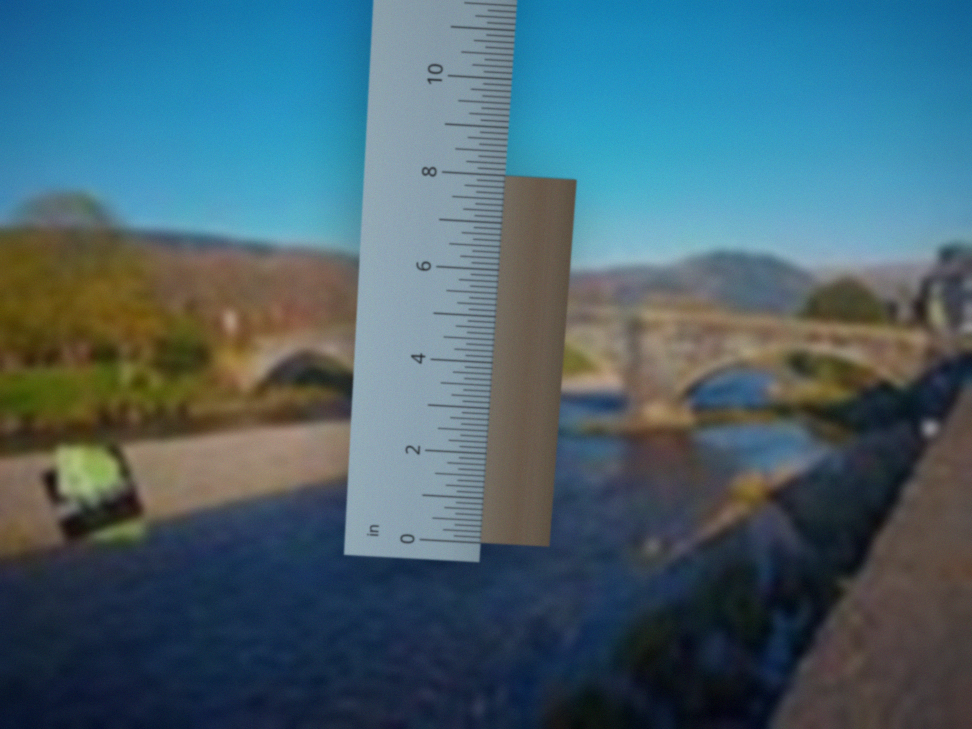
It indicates **8** in
